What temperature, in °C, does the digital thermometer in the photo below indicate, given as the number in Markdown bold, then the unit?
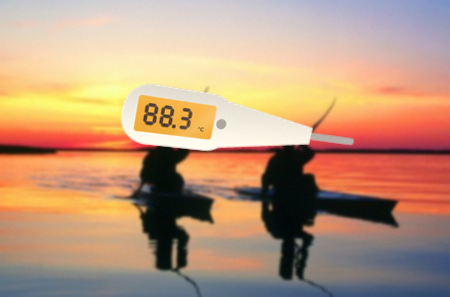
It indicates **88.3** °C
